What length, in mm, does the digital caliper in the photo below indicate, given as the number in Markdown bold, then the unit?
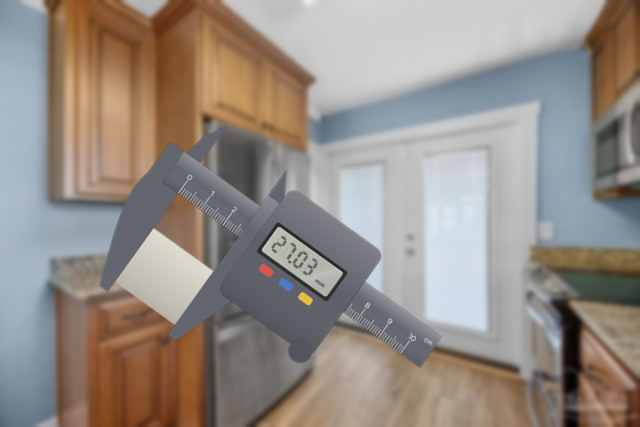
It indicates **27.03** mm
